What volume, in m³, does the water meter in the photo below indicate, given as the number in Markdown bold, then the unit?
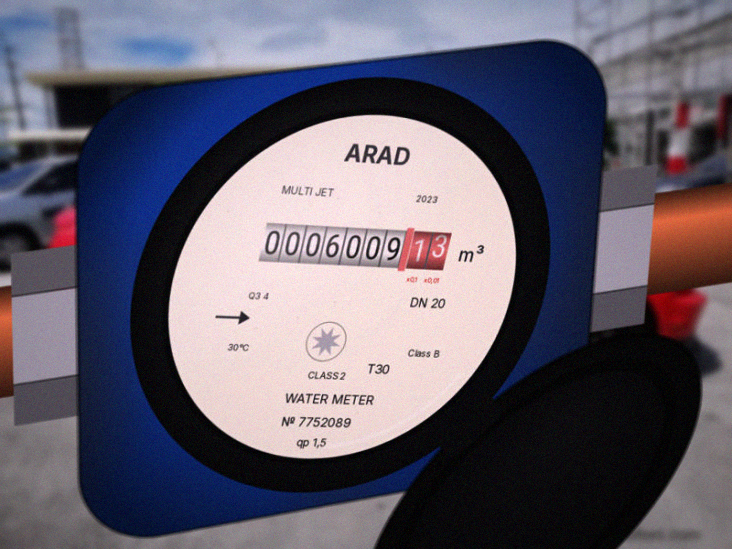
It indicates **6009.13** m³
